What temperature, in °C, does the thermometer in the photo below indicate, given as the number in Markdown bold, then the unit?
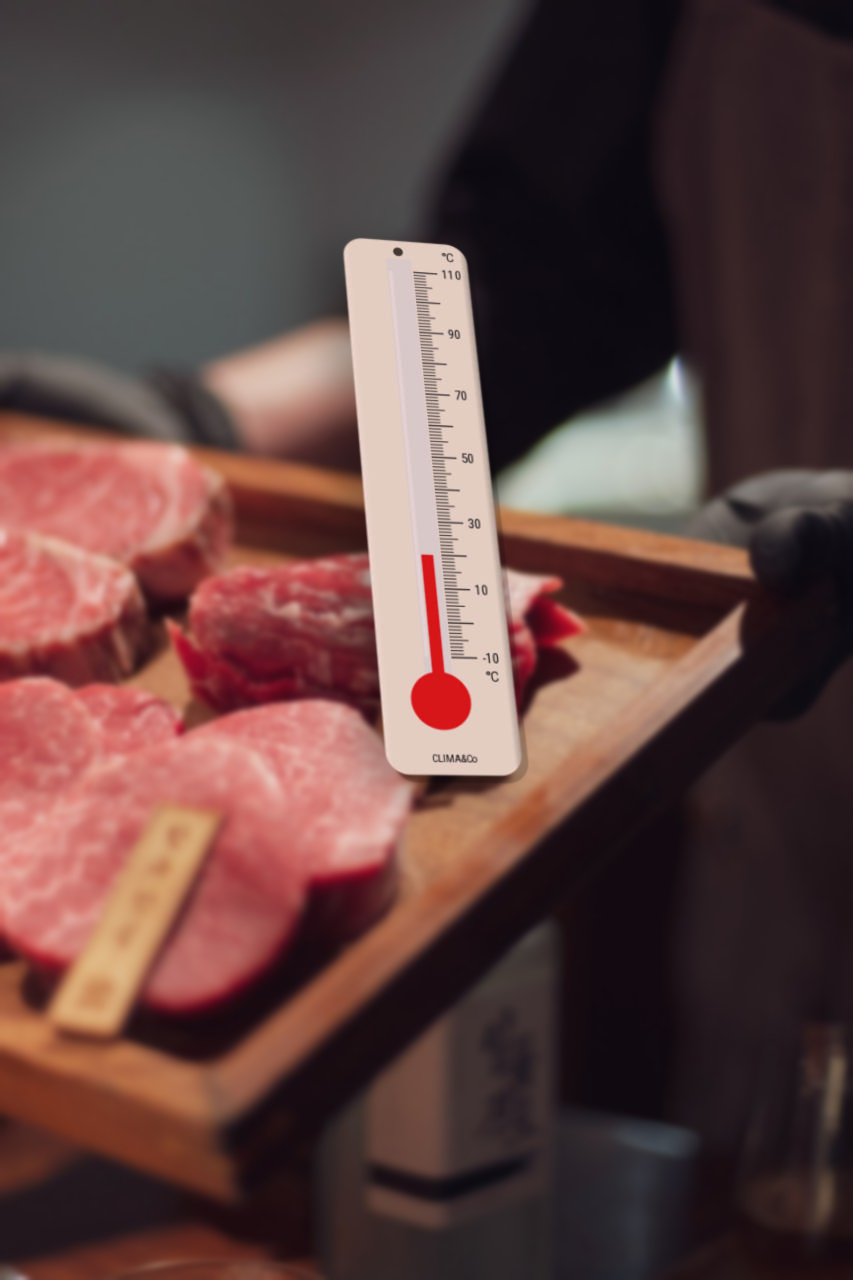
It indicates **20** °C
